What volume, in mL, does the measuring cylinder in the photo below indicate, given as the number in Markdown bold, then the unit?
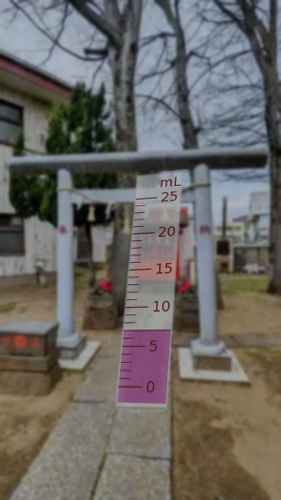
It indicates **7** mL
